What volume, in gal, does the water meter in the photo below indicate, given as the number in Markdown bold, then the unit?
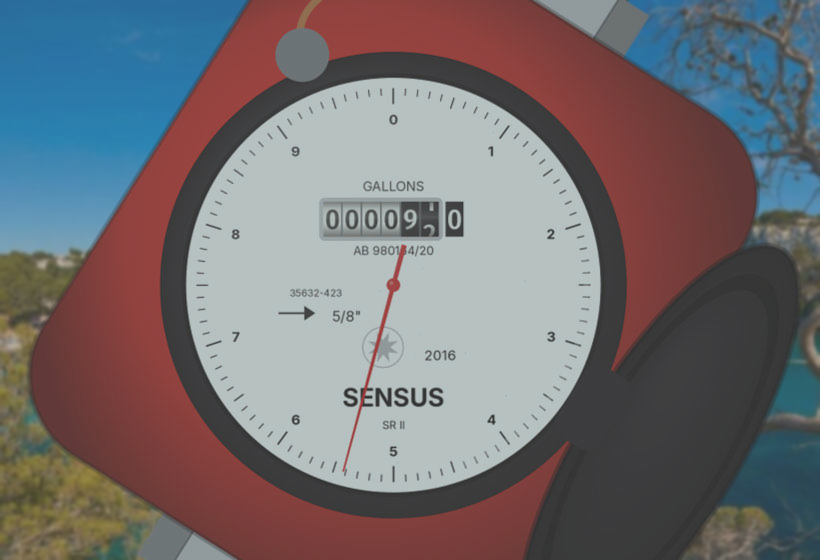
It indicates **915.4** gal
